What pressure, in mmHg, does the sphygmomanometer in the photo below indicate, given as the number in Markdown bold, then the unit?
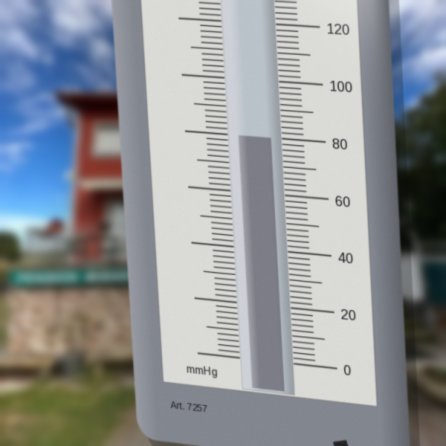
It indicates **80** mmHg
